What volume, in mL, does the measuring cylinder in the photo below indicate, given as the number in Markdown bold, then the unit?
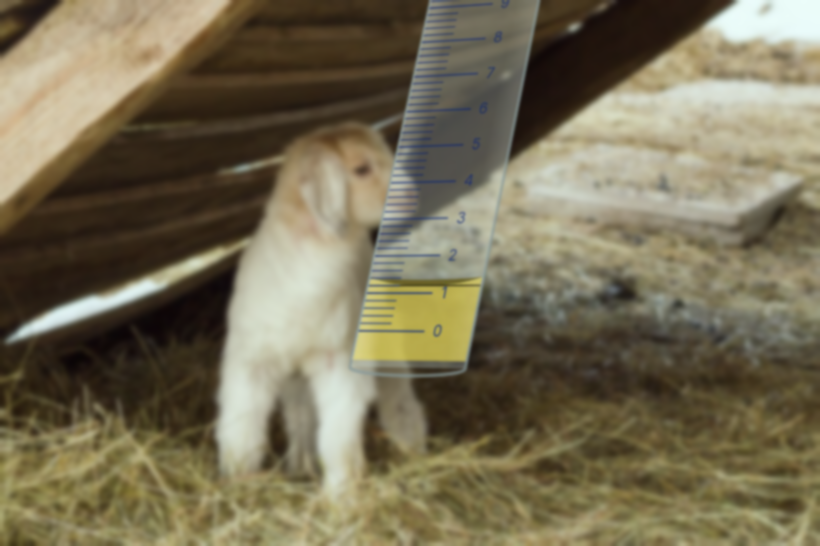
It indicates **1.2** mL
